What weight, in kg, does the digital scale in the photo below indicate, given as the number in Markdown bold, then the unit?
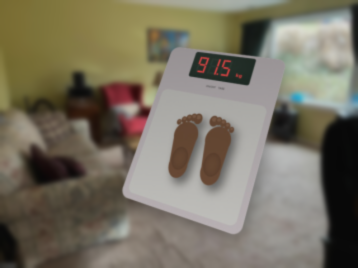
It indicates **91.5** kg
